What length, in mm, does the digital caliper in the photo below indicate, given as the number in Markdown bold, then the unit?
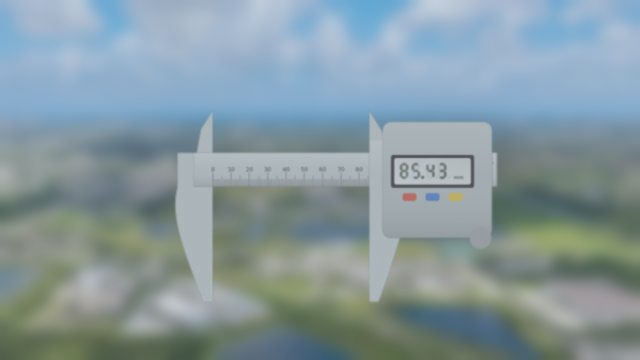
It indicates **85.43** mm
